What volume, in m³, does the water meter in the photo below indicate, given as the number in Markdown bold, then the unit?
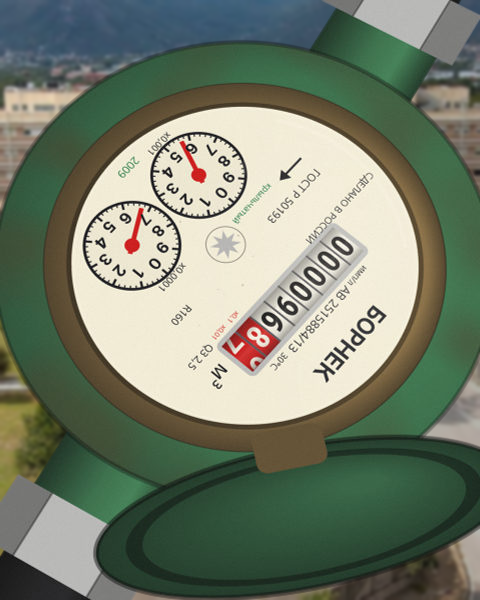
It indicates **96.8656** m³
